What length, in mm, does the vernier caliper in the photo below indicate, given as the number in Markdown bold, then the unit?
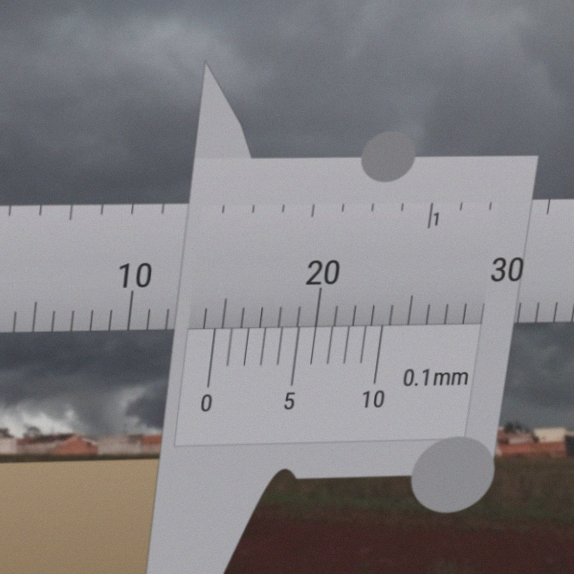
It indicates **14.6** mm
